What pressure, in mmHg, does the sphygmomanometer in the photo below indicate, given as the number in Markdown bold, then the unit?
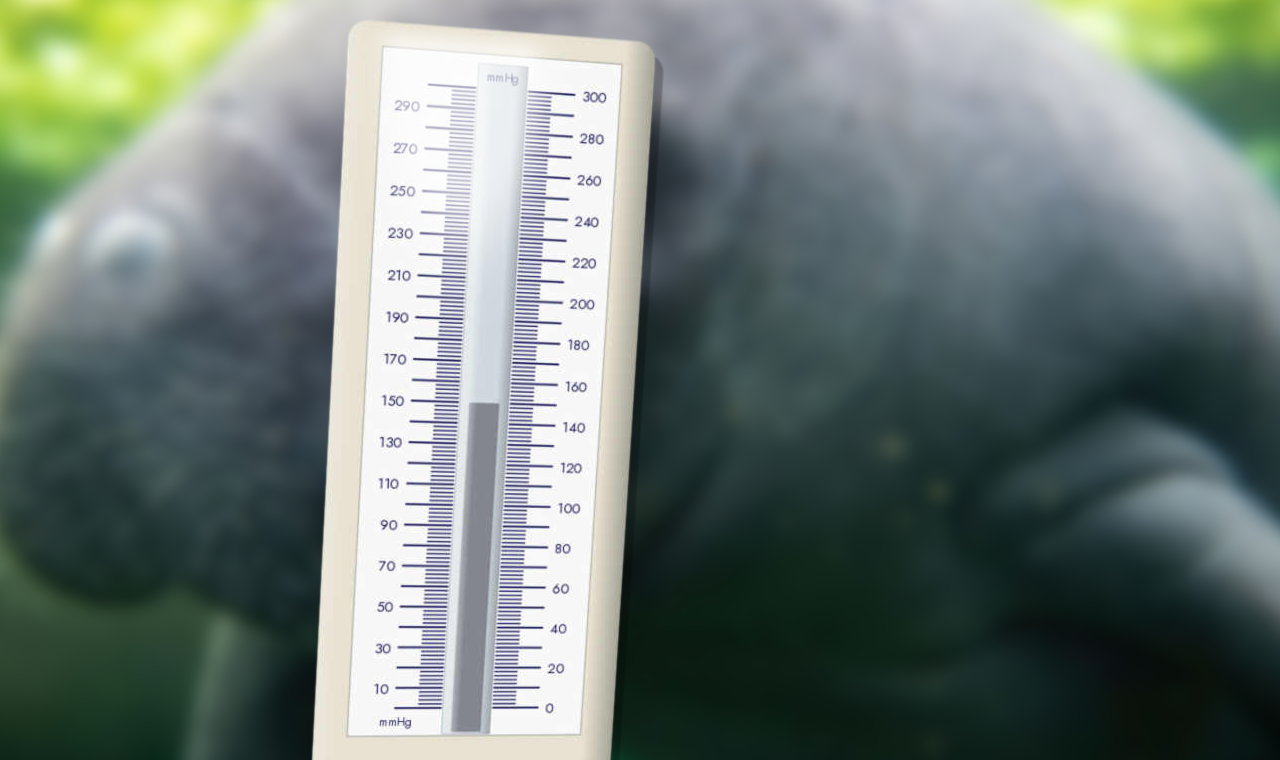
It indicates **150** mmHg
